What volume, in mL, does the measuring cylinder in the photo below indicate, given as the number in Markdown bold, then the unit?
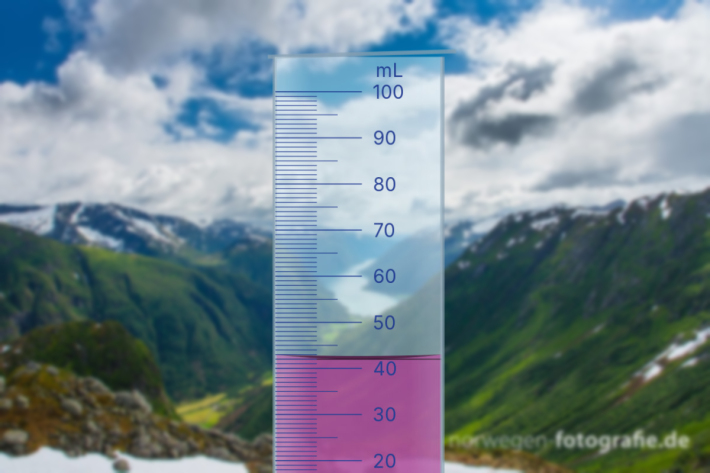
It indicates **42** mL
